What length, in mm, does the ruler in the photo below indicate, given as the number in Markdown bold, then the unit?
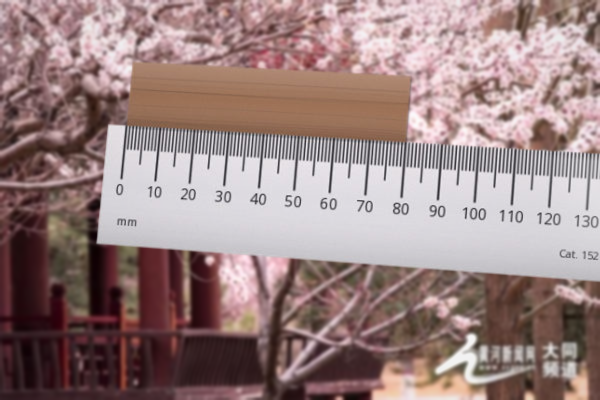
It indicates **80** mm
